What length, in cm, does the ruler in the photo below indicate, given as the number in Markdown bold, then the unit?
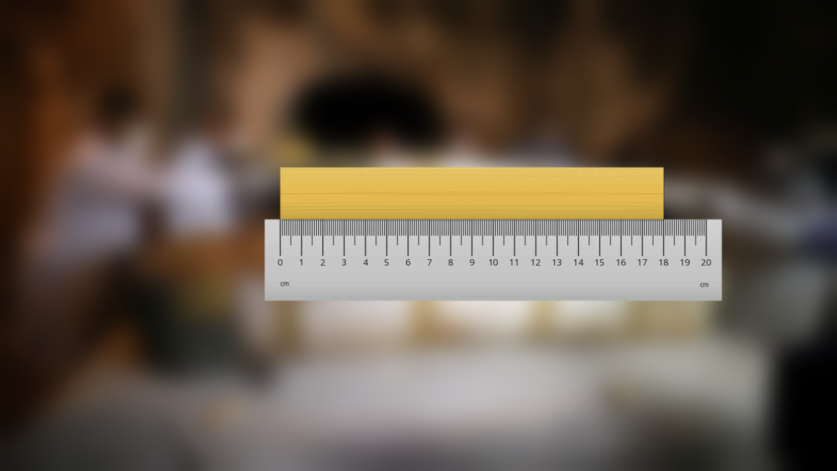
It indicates **18** cm
